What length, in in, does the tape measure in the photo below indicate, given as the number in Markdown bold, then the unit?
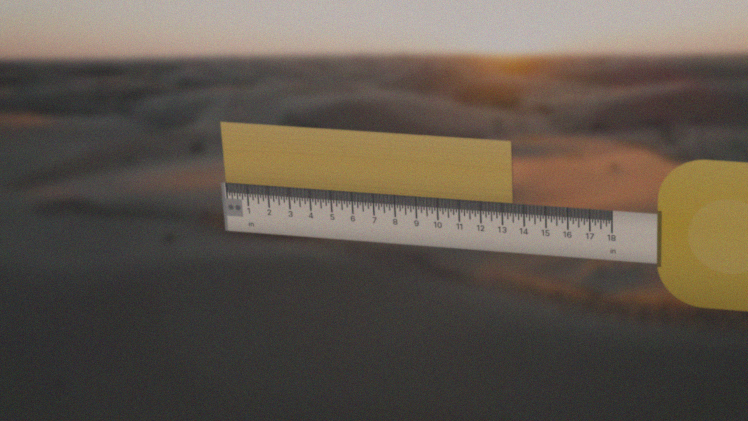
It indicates **13.5** in
